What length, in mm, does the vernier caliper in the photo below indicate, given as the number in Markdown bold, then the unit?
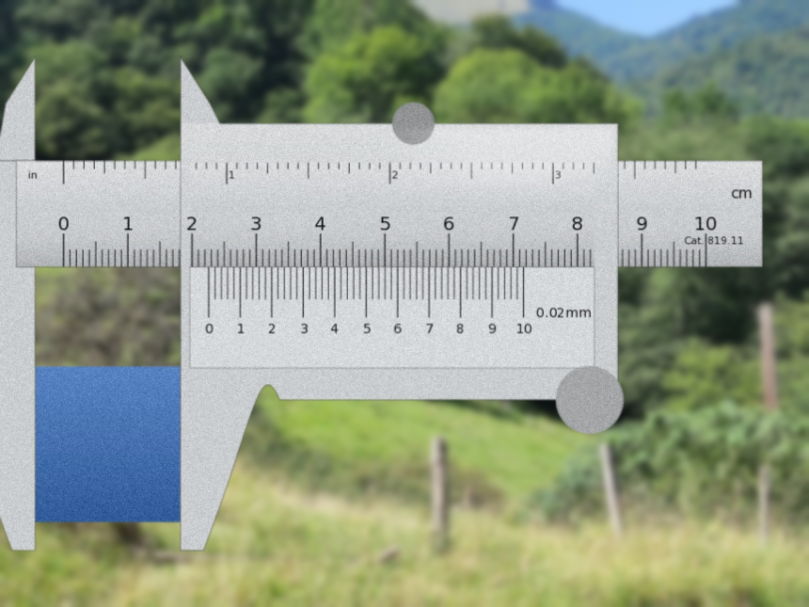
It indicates **22.6** mm
